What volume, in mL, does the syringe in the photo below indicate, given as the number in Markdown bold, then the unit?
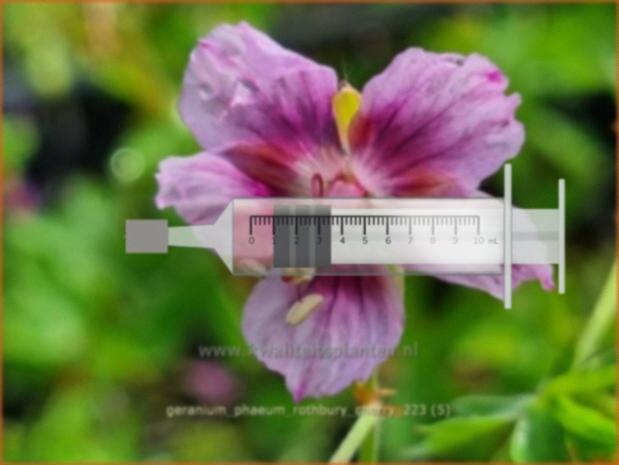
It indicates **1** mL
